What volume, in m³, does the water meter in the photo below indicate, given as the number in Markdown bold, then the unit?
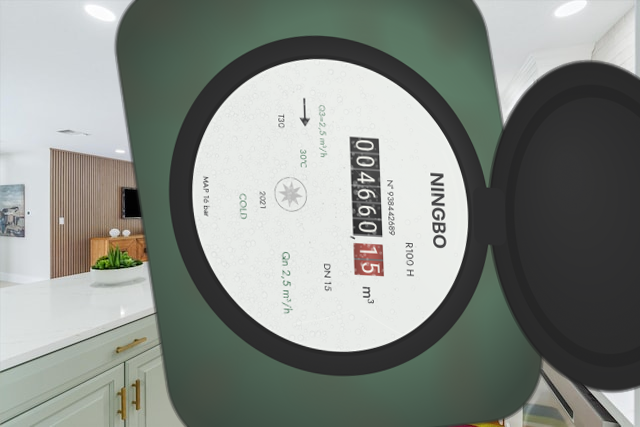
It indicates **4660.15** m³
